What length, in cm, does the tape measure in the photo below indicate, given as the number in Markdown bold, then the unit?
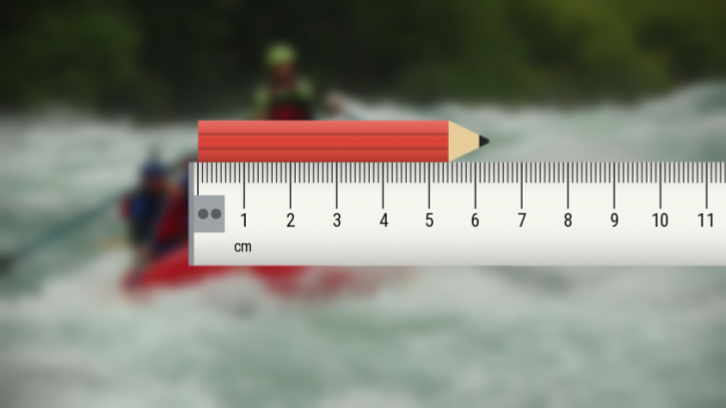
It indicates **6.3** cm
